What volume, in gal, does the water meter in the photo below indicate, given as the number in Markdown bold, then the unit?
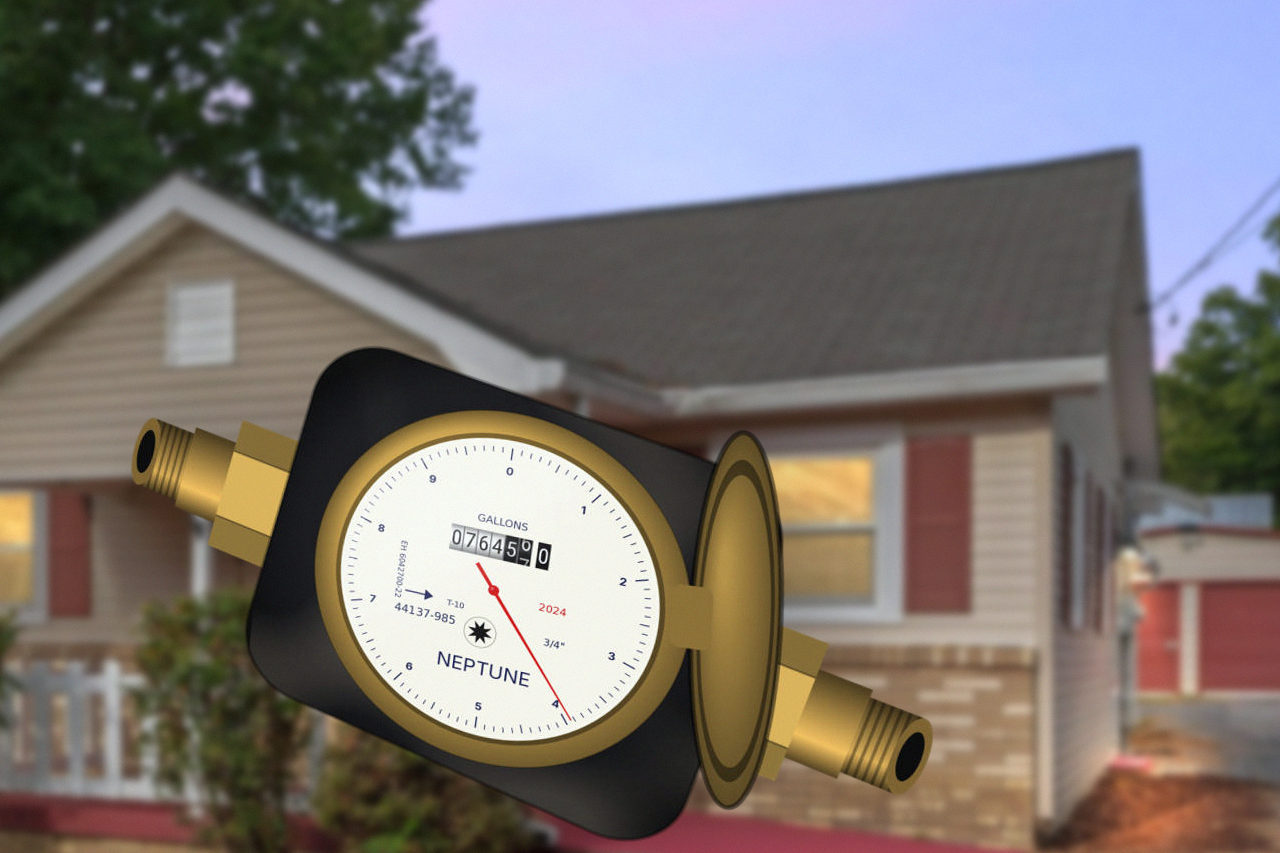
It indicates **764563.9** gal
